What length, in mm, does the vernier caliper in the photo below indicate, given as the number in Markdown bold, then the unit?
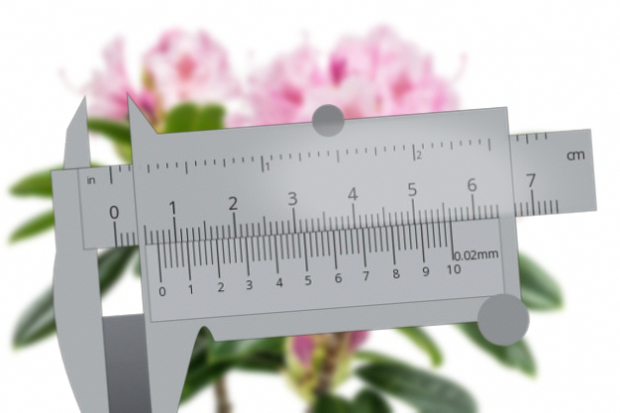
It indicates **7.0** mm
